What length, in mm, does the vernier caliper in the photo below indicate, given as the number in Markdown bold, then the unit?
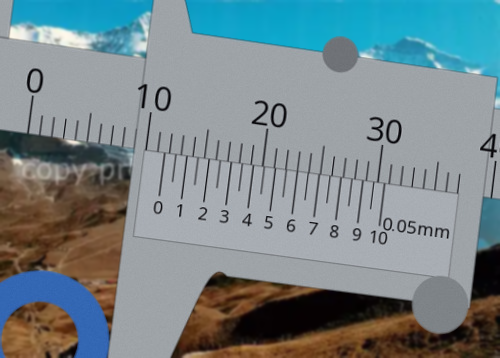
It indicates **11.6** mm
